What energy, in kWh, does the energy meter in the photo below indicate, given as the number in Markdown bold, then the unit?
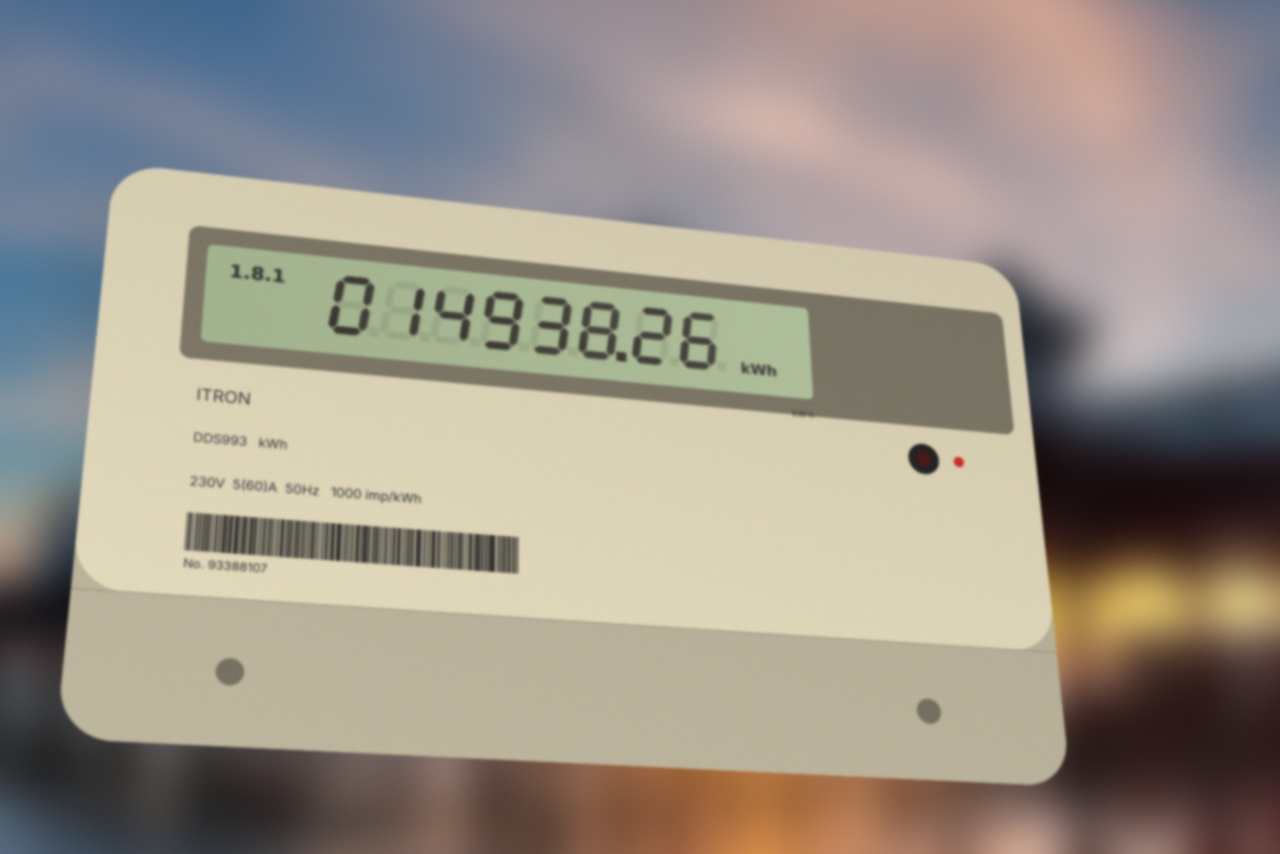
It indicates **14938.26** kWh
